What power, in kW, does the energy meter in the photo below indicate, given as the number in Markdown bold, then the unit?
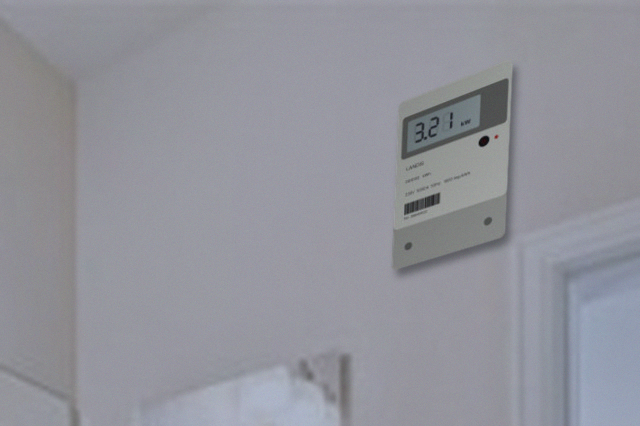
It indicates **3.21** kW
